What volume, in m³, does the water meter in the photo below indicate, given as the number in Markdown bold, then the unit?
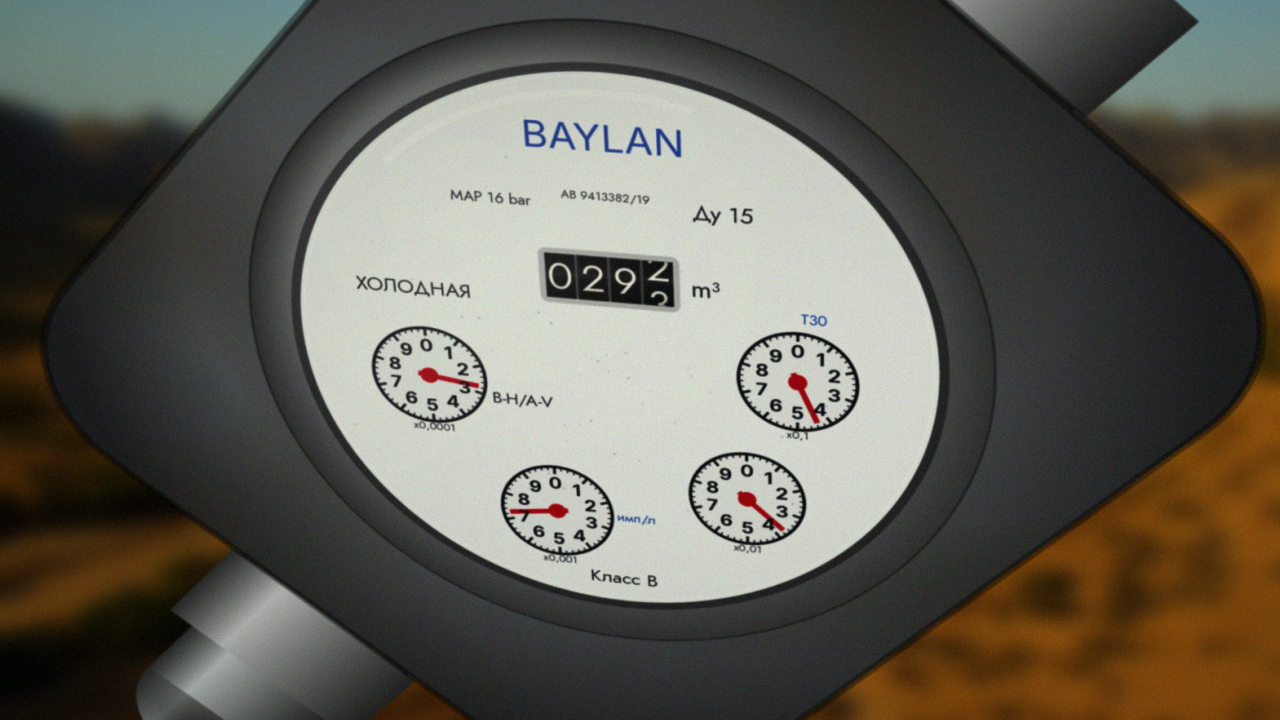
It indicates **292.4372** m³
